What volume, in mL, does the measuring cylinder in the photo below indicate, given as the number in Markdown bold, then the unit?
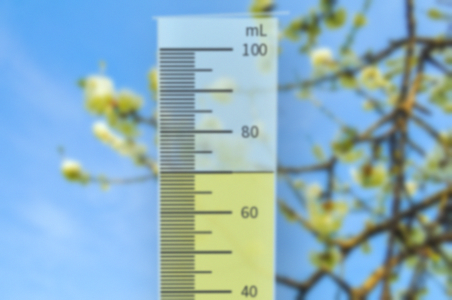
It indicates **70** mL
